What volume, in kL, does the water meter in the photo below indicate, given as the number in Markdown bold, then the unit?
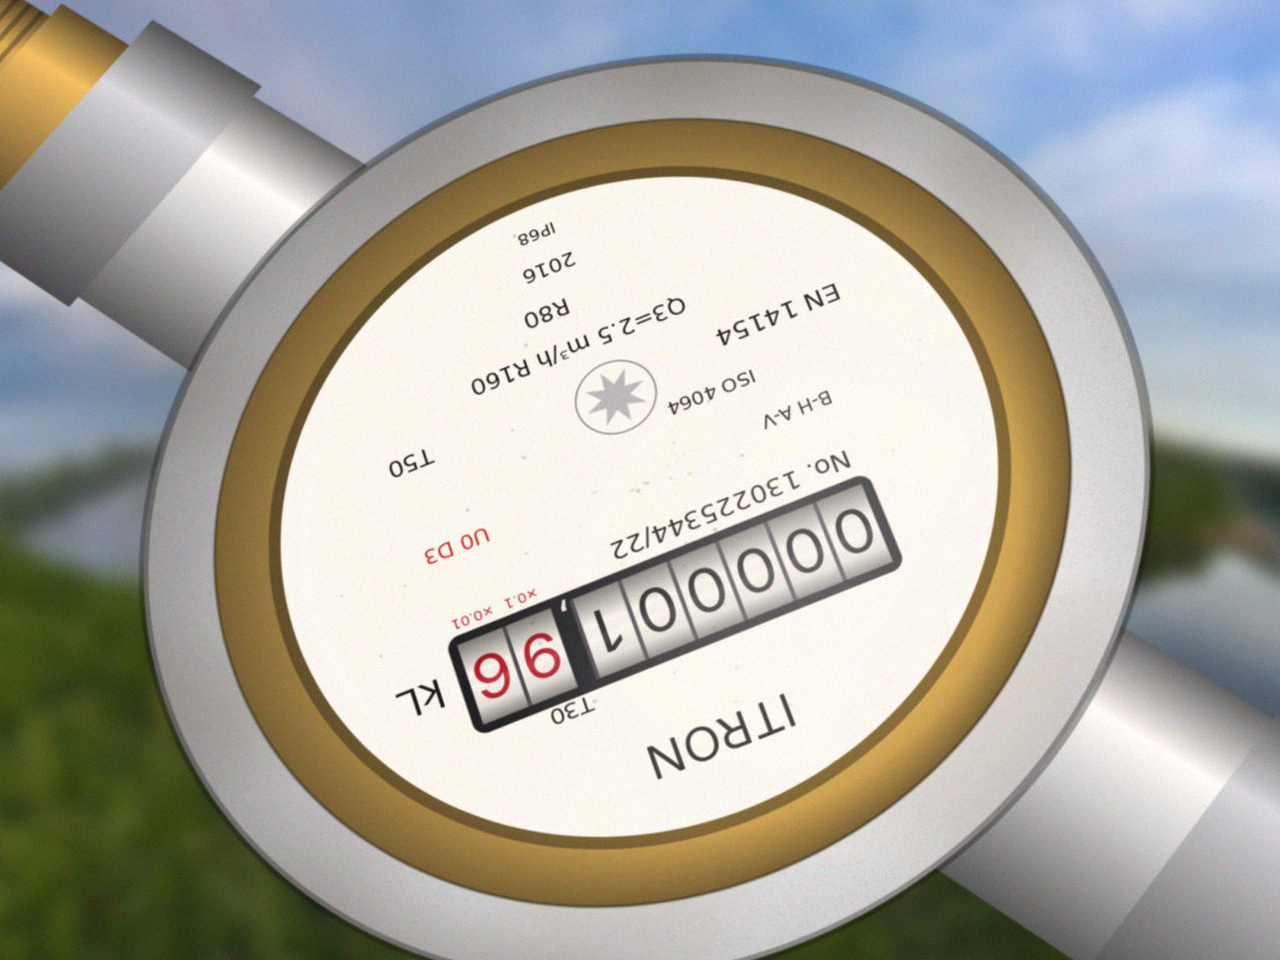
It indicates **1.96** kL
